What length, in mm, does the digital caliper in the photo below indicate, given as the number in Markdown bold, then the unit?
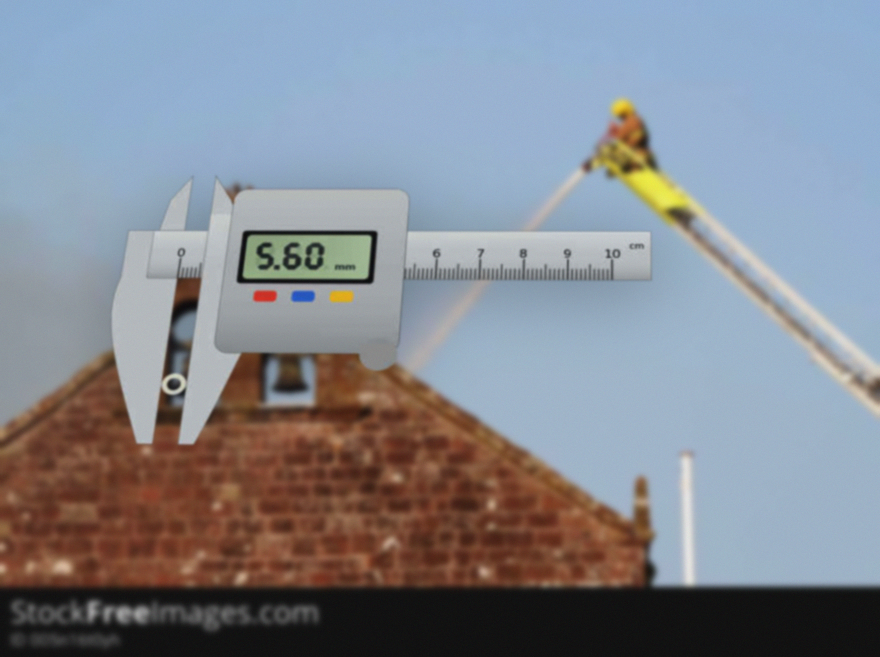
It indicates **5.60** mm
